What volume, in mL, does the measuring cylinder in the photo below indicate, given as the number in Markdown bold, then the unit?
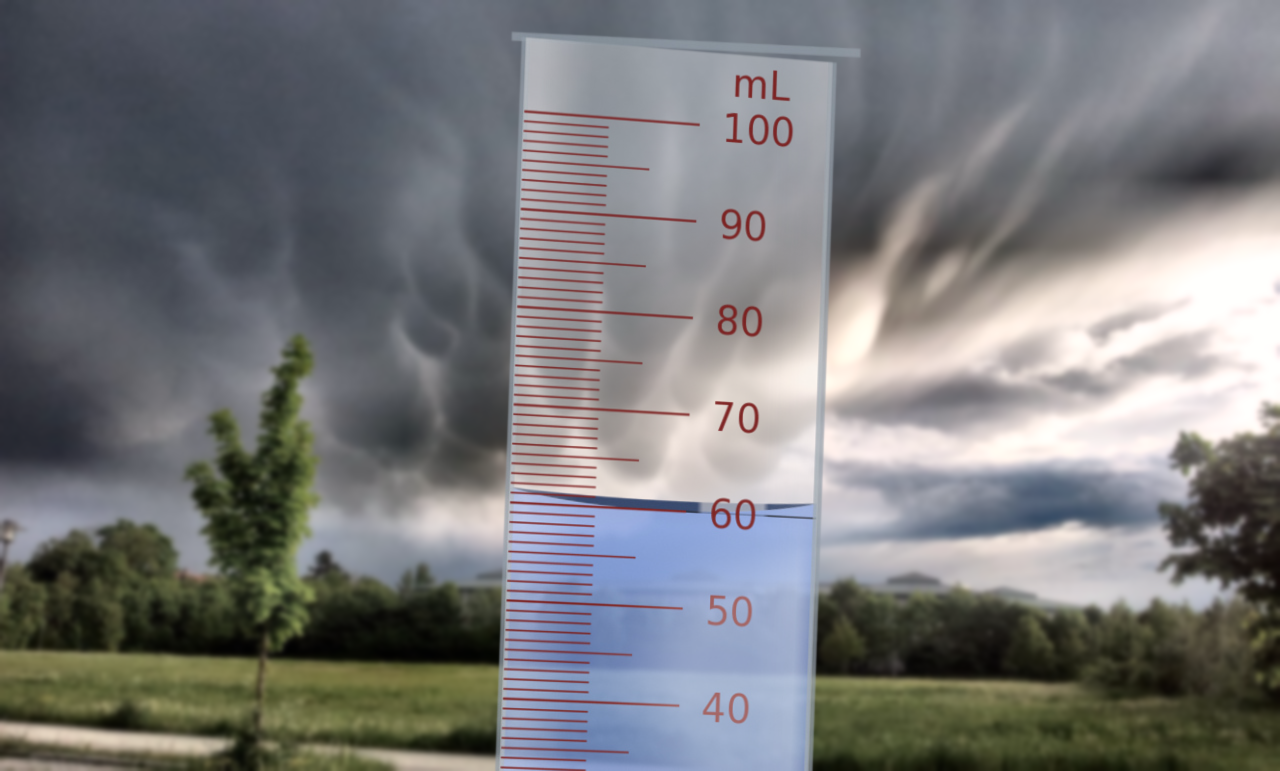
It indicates **60** mL
